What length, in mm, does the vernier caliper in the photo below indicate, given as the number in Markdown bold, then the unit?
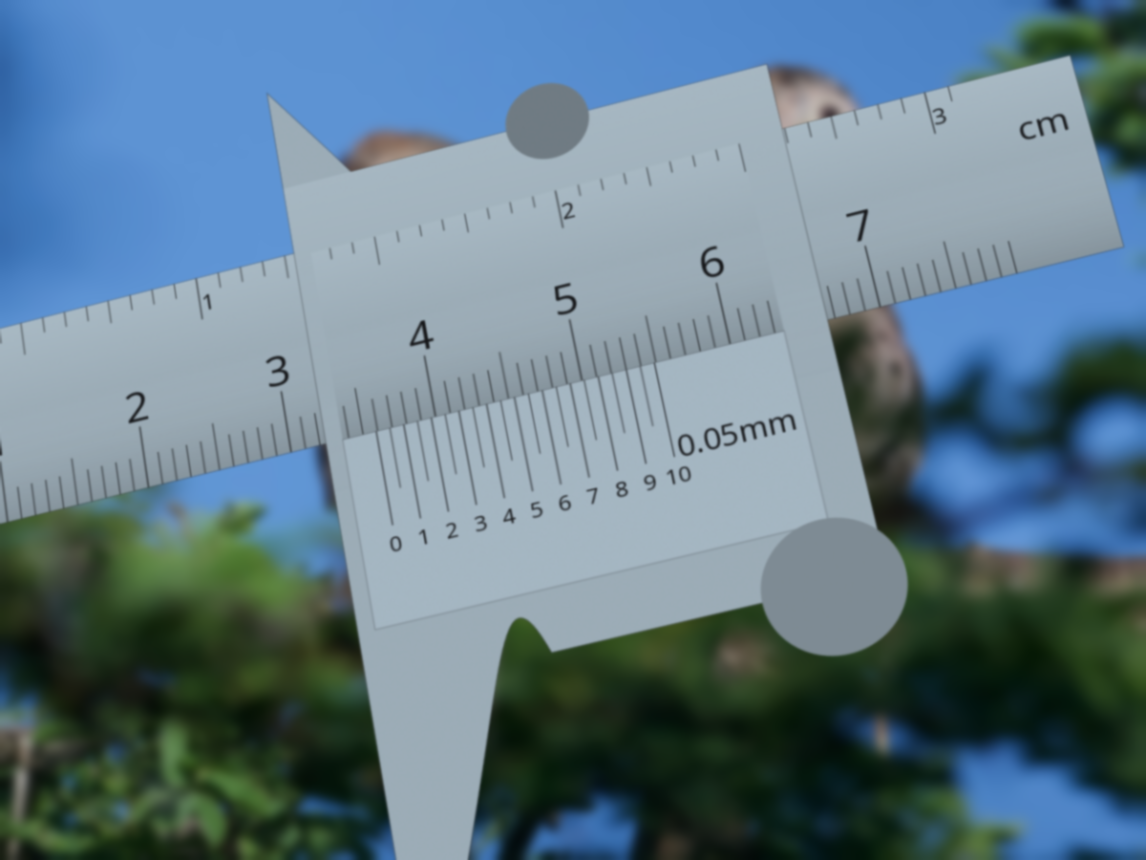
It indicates **35.9** mm
